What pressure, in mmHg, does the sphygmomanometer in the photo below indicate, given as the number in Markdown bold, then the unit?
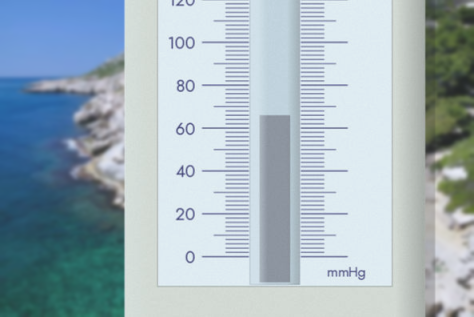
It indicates **66** mmHg
